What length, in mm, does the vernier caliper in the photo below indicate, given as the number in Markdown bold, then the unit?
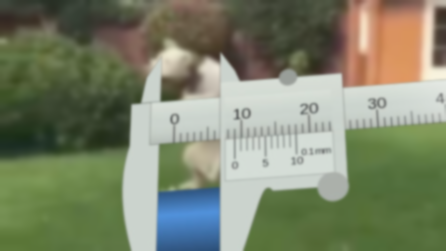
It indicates **9.0** mm
